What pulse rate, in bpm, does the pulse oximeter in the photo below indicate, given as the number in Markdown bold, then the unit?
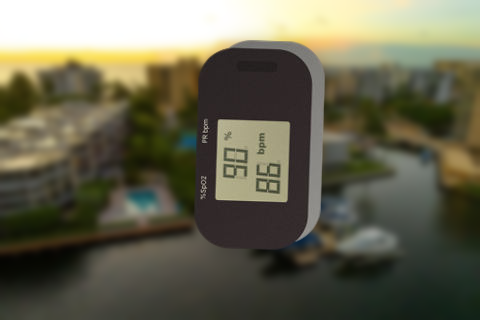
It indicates **86** bpm
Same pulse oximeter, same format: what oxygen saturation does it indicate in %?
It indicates **90** %
